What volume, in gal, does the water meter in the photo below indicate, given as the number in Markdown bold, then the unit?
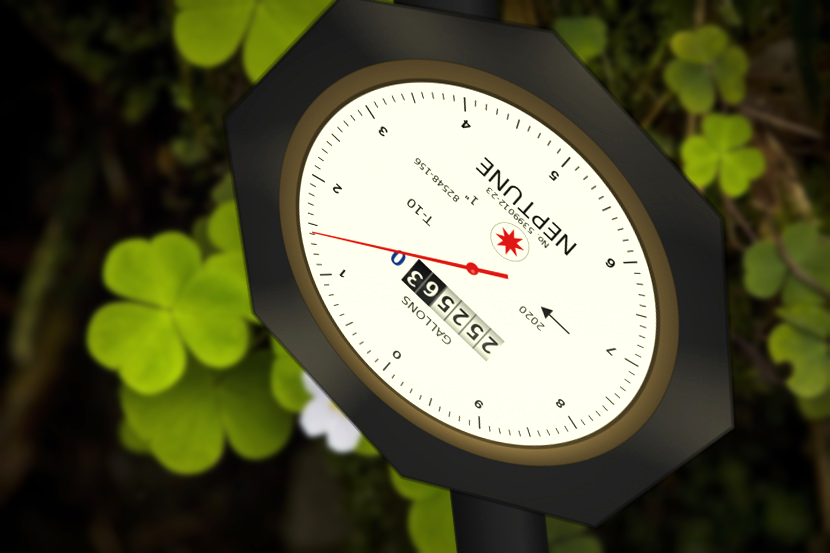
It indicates **2525631.4** gal
